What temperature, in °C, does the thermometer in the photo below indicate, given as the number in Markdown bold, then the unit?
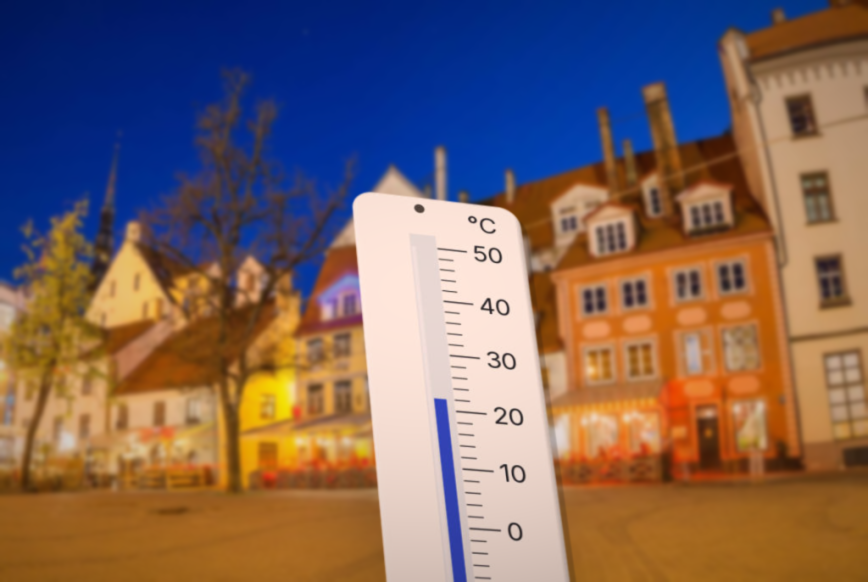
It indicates **22** °C
